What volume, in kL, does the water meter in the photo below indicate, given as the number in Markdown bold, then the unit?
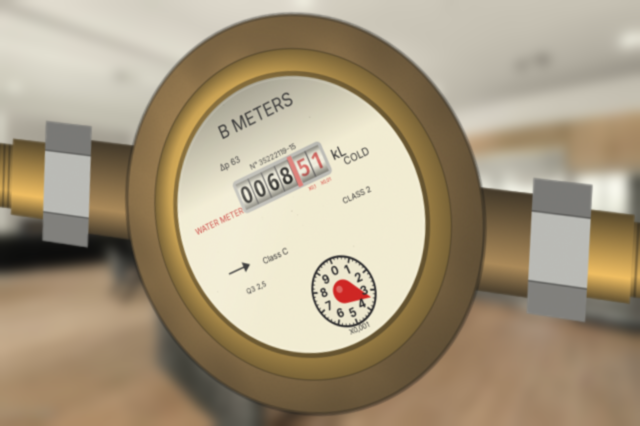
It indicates **68.513** kL
